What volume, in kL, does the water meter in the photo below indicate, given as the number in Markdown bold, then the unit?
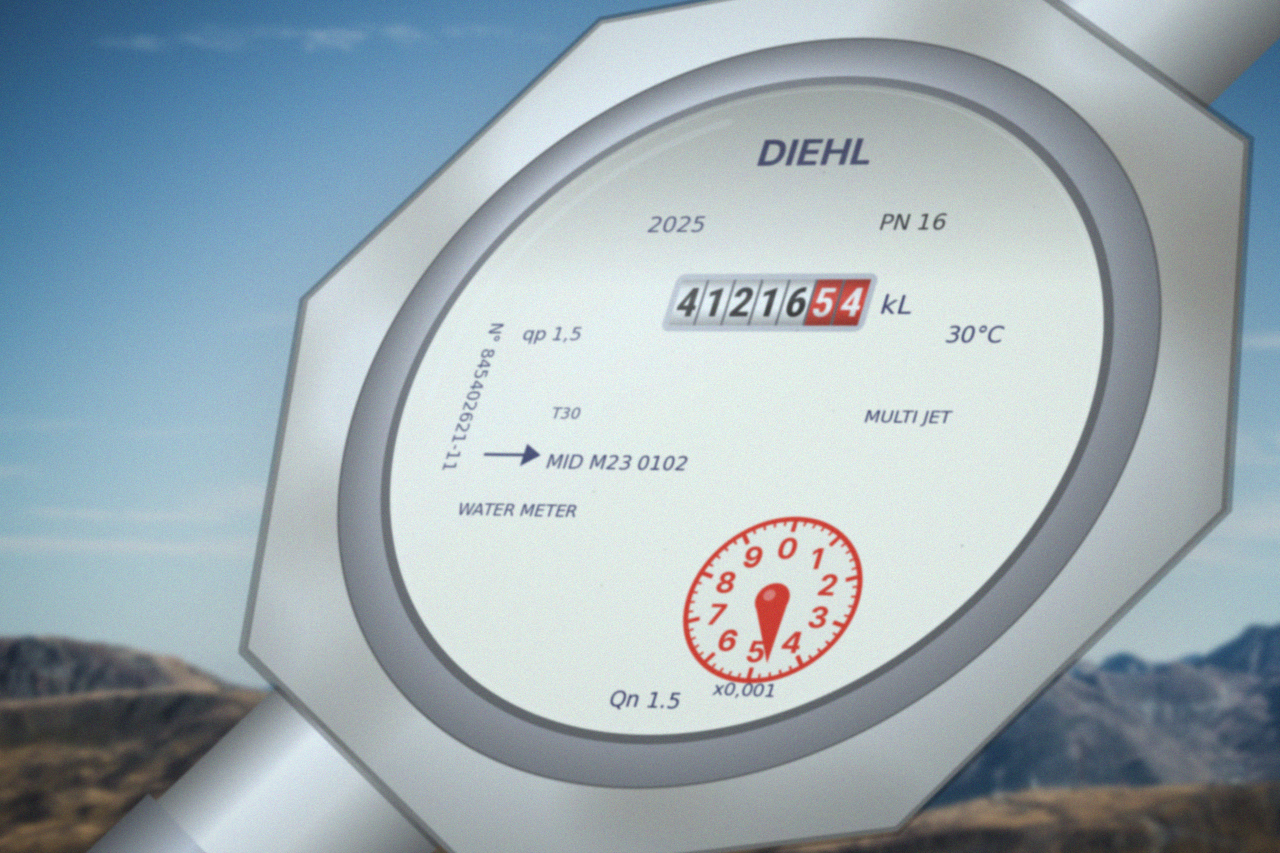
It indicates **41216.544** kL
